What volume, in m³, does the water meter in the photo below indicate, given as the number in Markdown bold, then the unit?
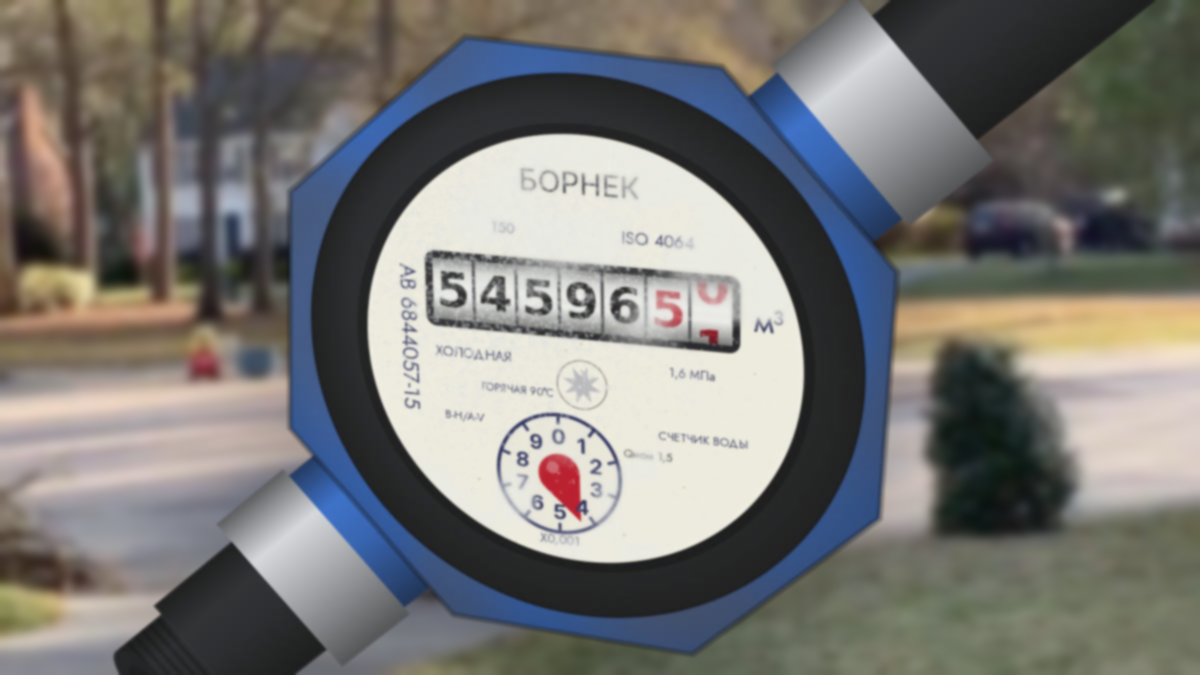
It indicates **54596.504** m³
